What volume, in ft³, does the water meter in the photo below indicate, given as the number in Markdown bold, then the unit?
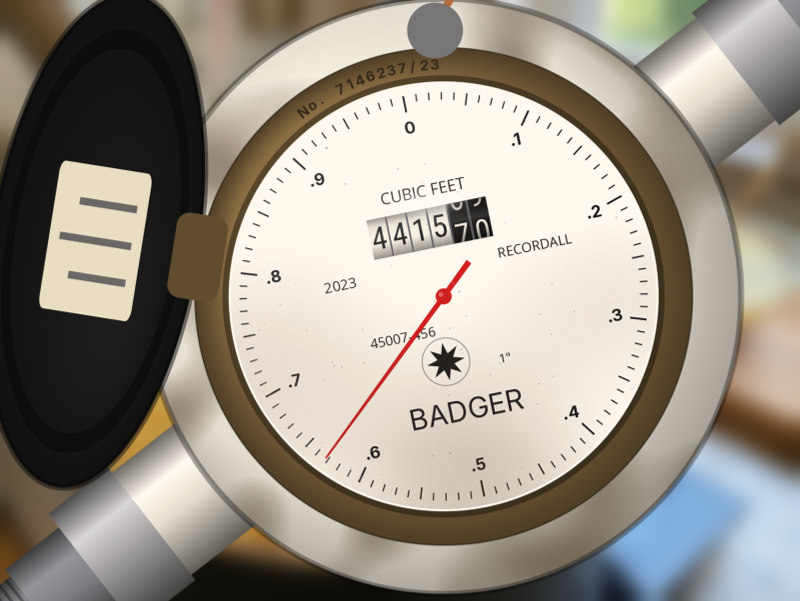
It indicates **441569.63** ft³
